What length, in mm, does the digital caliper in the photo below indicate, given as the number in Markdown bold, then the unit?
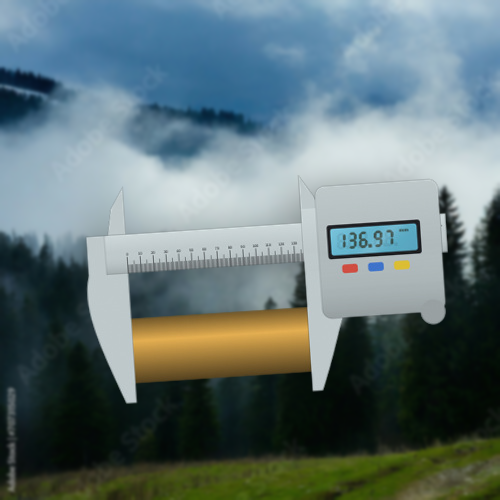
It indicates **136.97** mm
